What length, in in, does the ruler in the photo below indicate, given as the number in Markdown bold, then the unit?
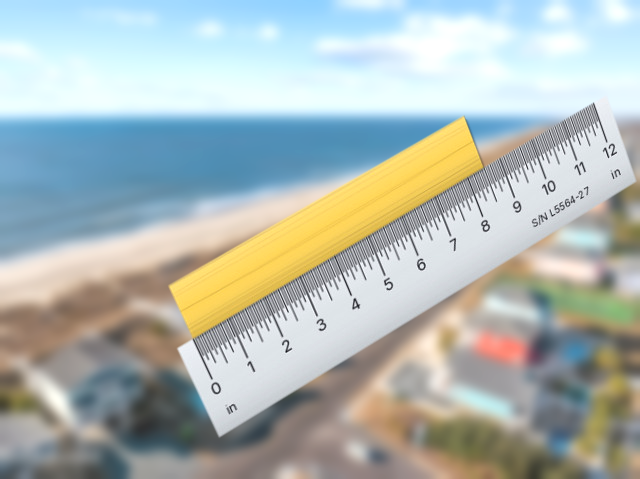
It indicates **8.5** in
